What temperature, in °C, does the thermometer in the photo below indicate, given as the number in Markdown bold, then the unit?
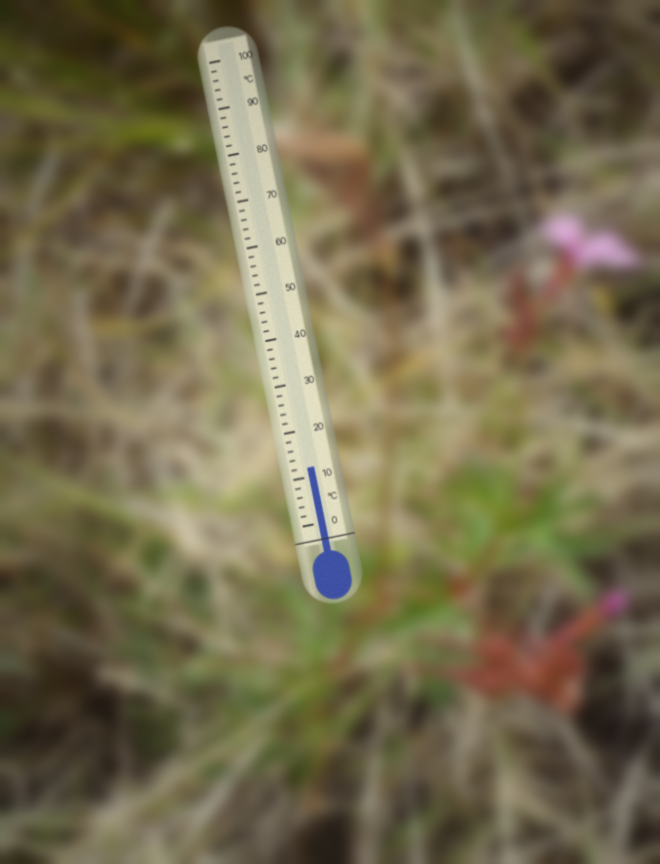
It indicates **12** °C
